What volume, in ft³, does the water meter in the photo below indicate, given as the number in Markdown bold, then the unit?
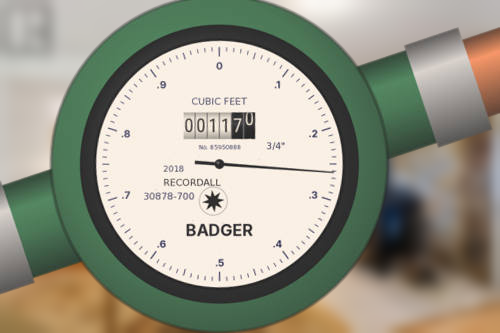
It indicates **1170.26** ft³
